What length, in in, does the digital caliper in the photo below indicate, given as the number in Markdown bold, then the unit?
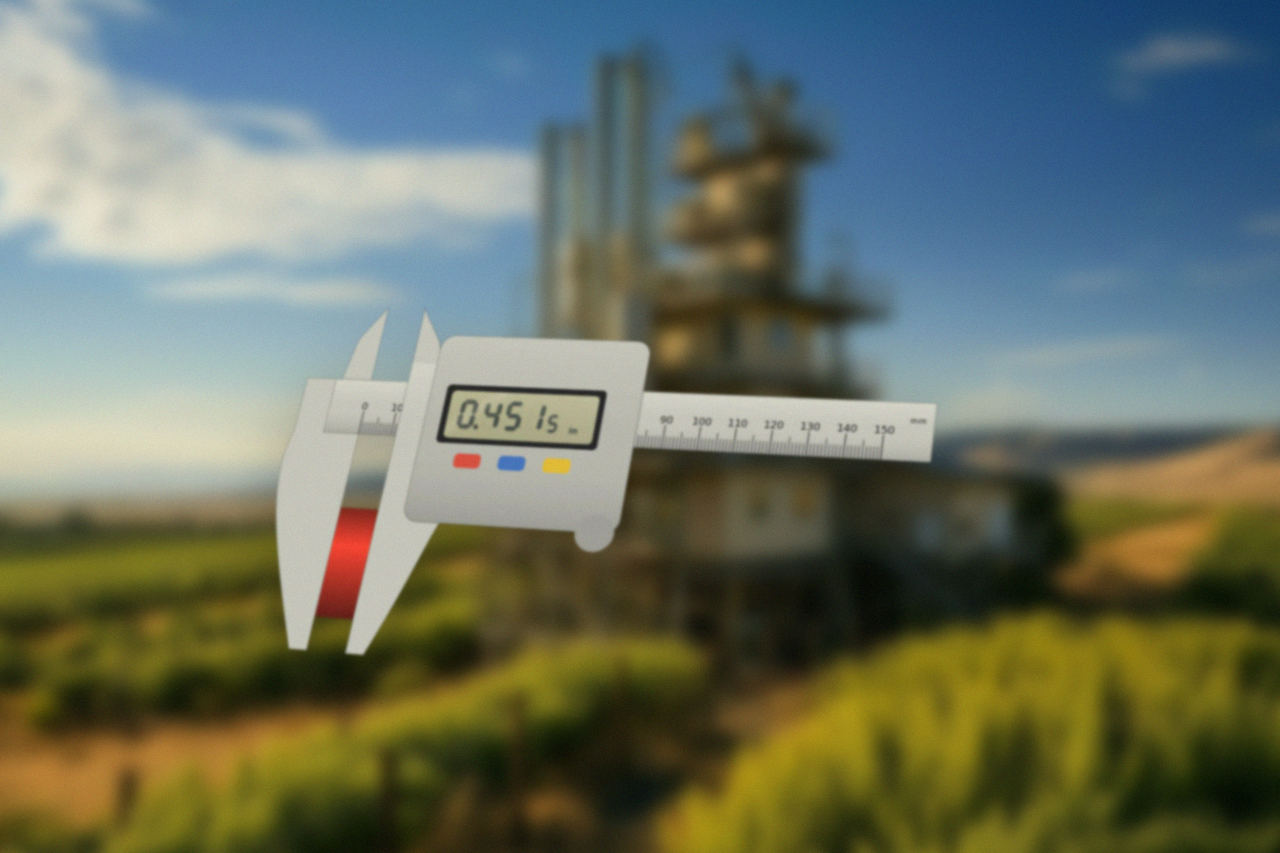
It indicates **0.4515** in
